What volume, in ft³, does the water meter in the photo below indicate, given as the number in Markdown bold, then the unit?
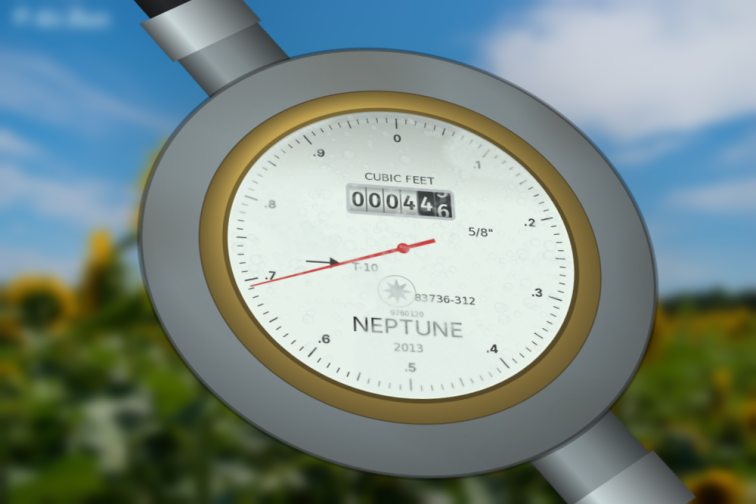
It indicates **445.69** ft³
